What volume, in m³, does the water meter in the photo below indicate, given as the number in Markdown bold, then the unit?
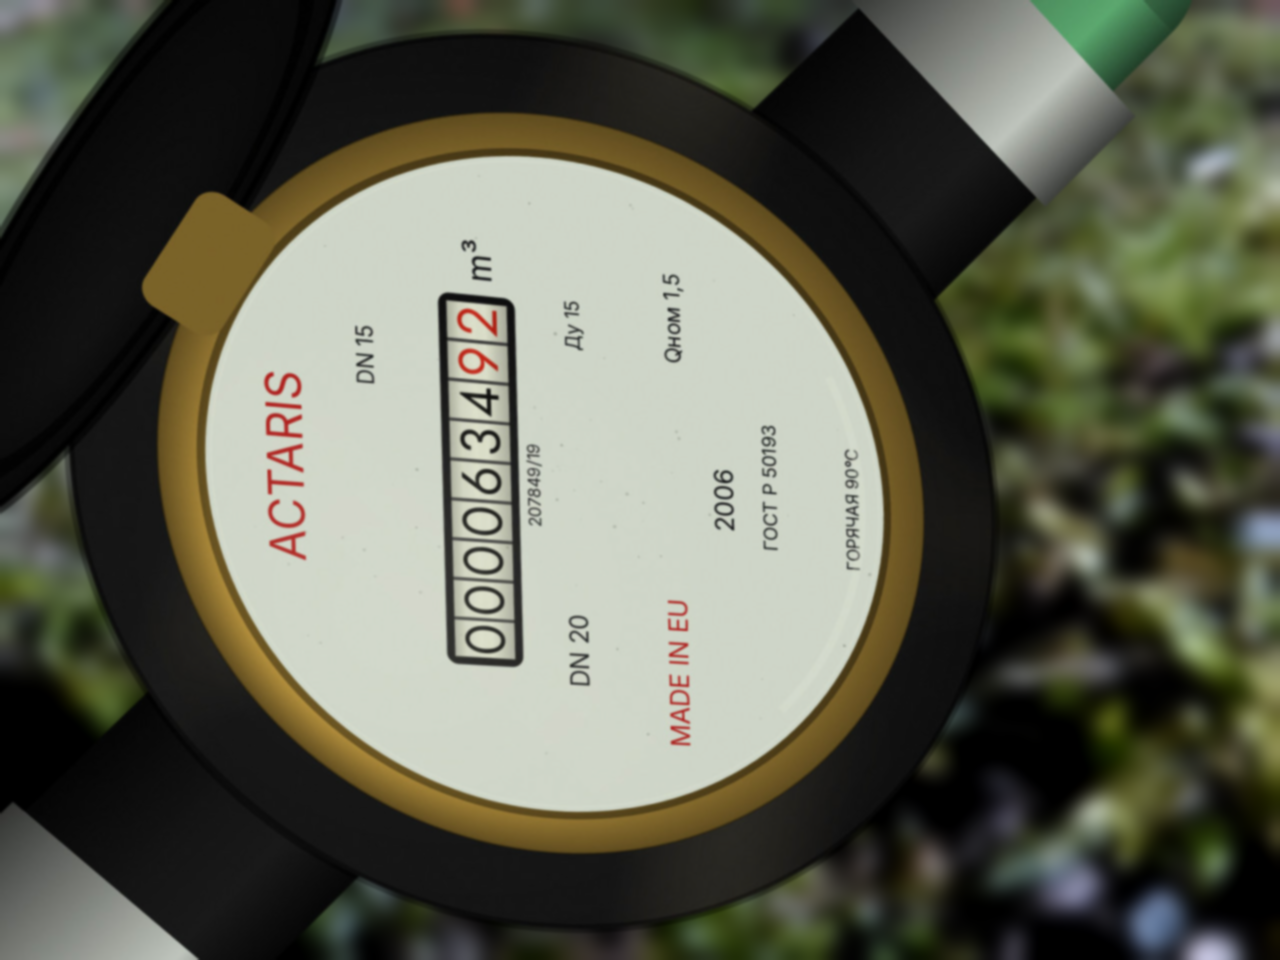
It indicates **634.92** m³
